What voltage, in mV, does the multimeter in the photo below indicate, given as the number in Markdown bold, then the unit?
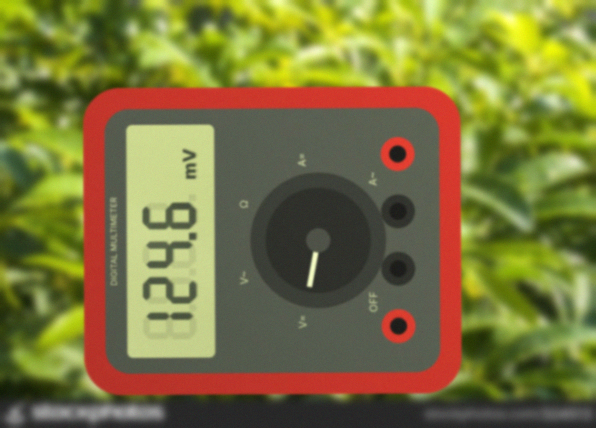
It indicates **124.6** mV
